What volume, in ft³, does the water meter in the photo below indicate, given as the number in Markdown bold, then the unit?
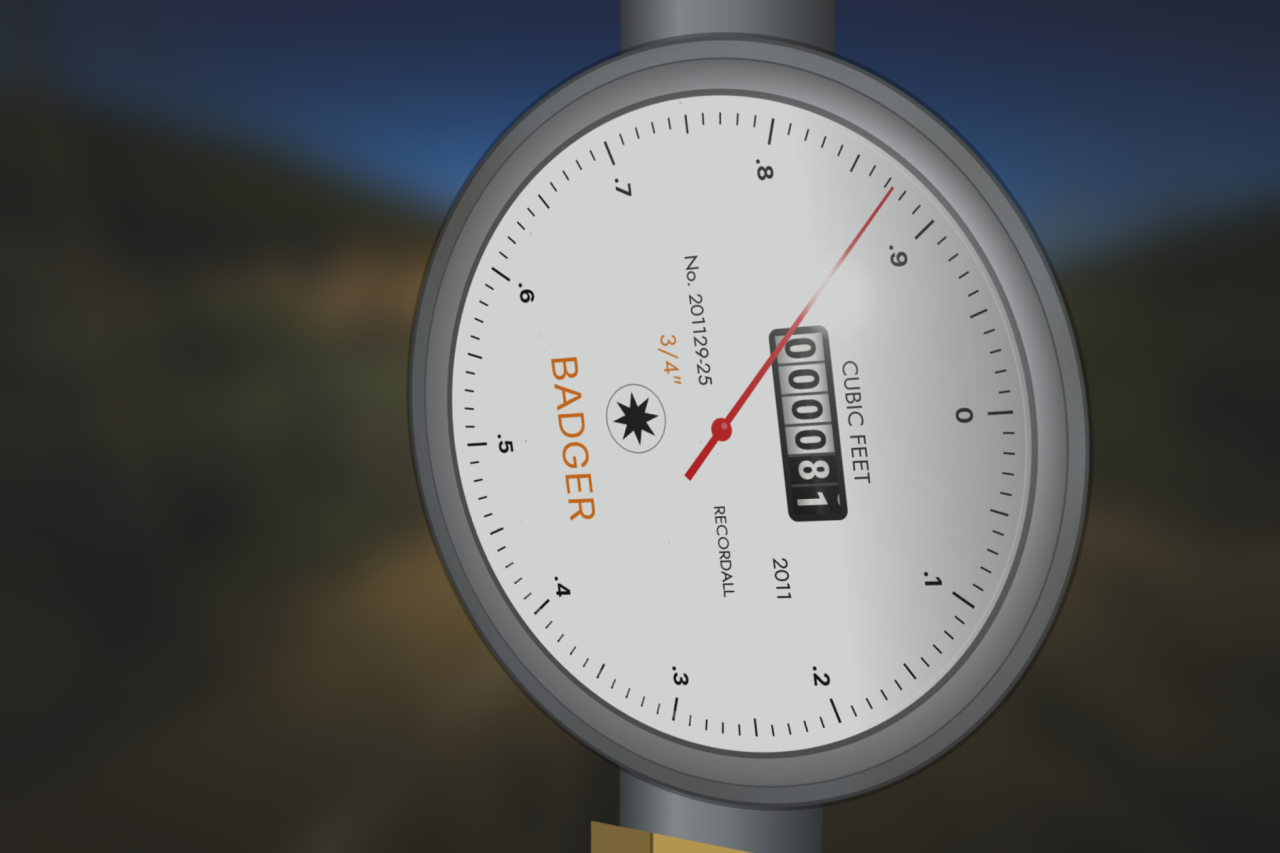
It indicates **80.87** ft³
